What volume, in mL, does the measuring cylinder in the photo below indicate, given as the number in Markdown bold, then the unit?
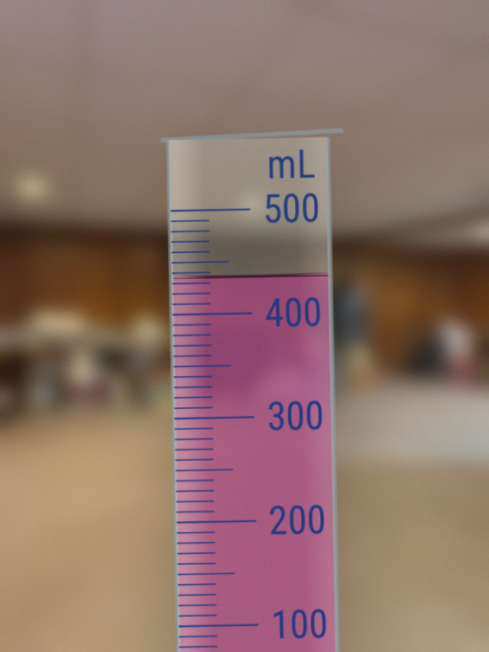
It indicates **435** mL
